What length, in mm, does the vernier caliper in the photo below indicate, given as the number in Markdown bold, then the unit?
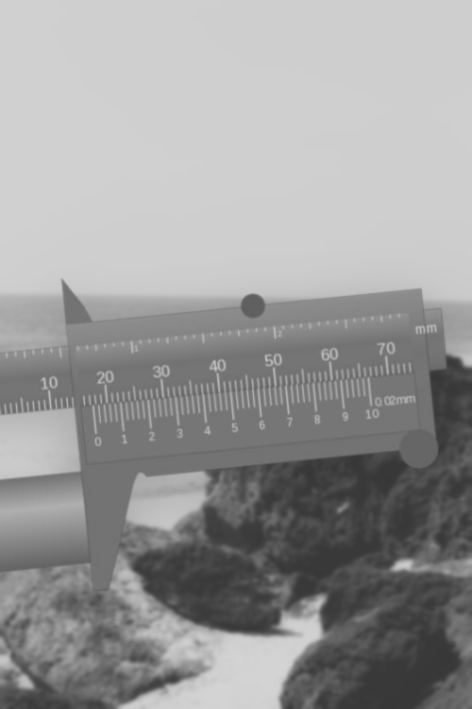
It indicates **17.5** mm
